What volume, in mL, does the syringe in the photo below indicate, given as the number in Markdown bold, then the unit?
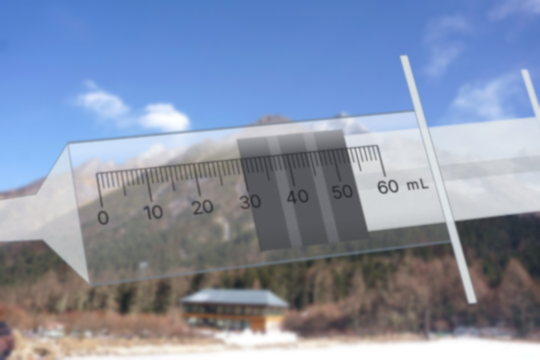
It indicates **30** mL
